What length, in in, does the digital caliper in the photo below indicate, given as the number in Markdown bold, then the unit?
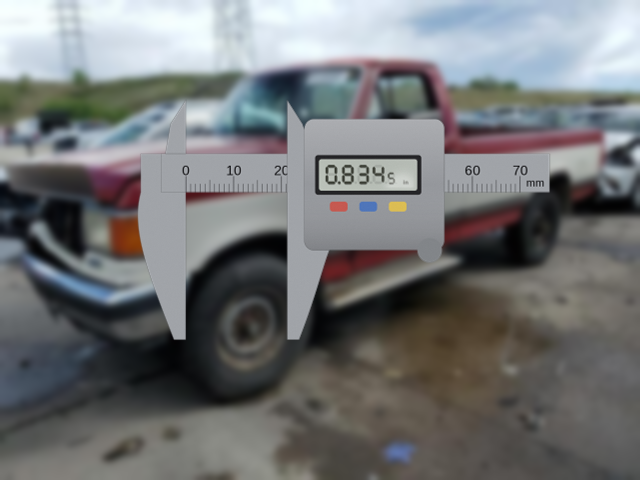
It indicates **0.8345** in
